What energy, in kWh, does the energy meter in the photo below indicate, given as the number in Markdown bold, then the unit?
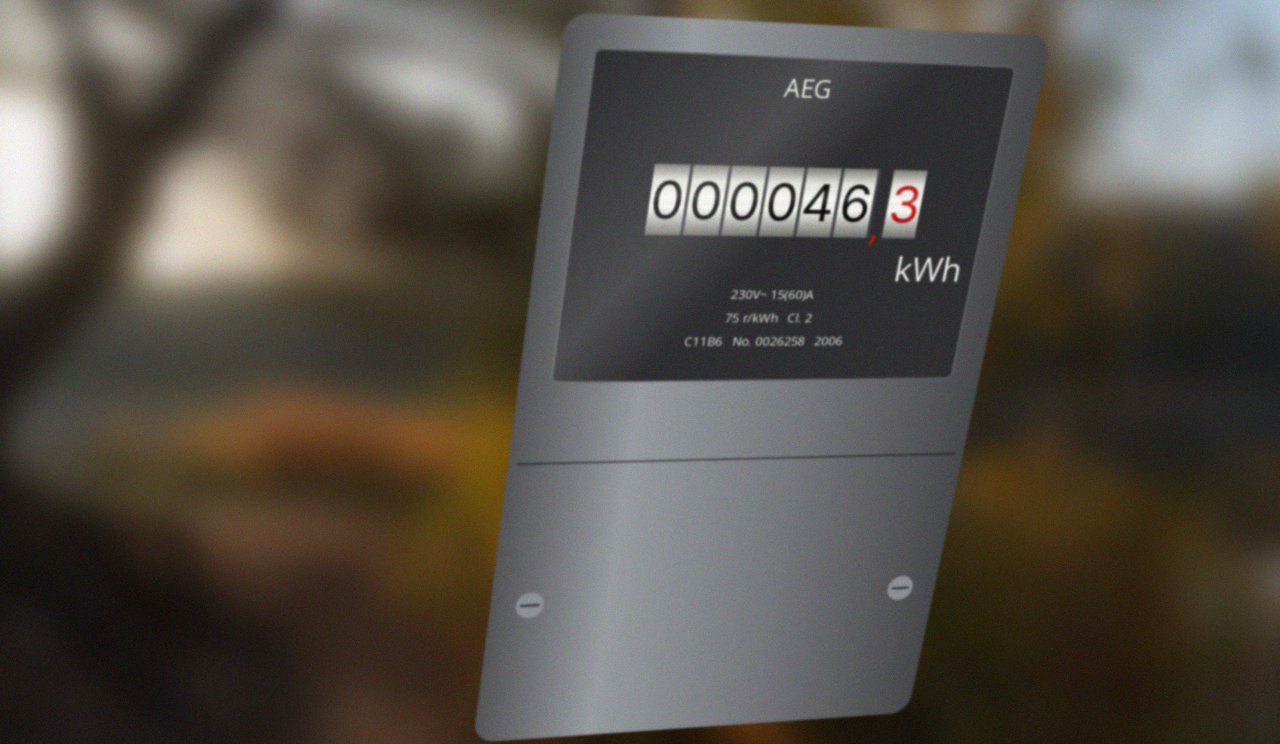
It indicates **46.3** kWh
